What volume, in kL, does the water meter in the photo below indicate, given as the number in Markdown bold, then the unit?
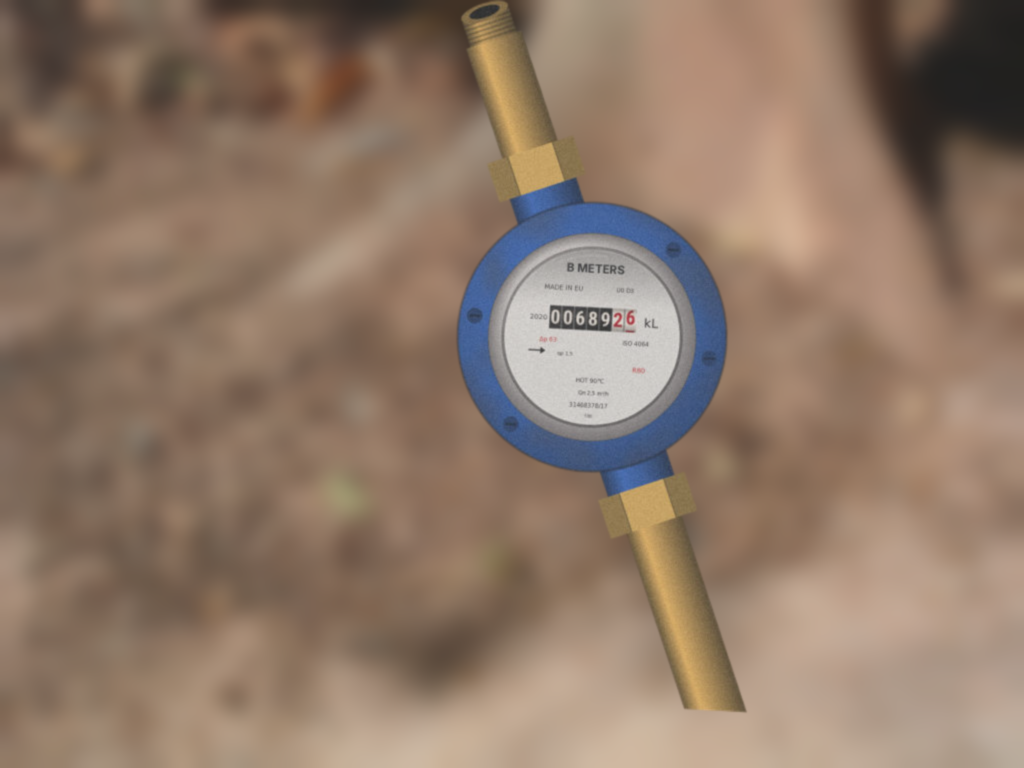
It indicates **689.26** kL
